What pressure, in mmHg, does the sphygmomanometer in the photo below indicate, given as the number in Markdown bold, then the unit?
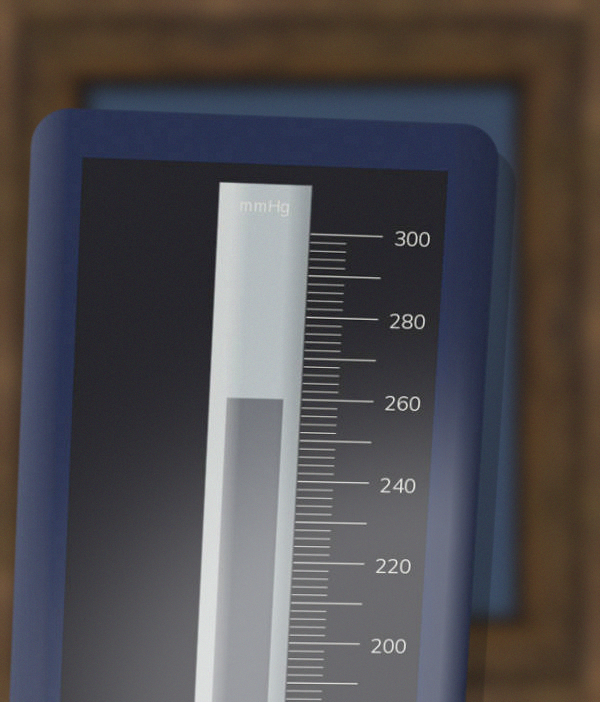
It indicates **260** mmHg
